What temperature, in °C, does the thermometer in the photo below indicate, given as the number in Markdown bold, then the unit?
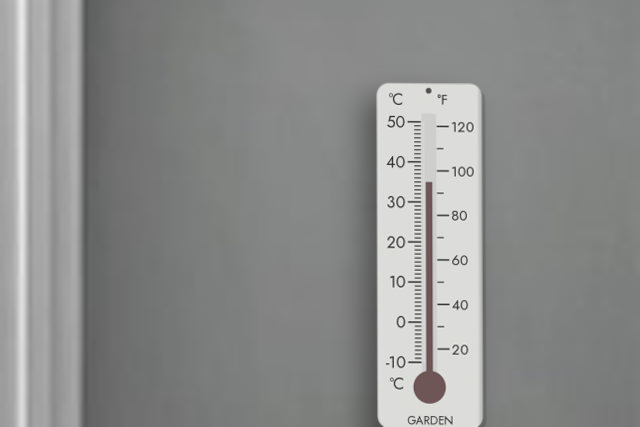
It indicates **35** °C
